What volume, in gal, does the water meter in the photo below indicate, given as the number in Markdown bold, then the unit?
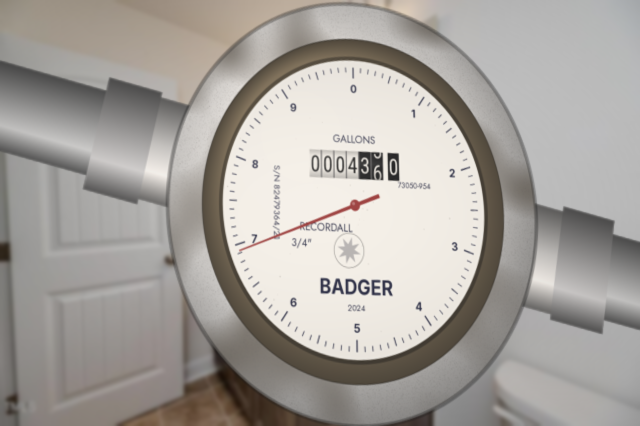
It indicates **4356.9** gal
